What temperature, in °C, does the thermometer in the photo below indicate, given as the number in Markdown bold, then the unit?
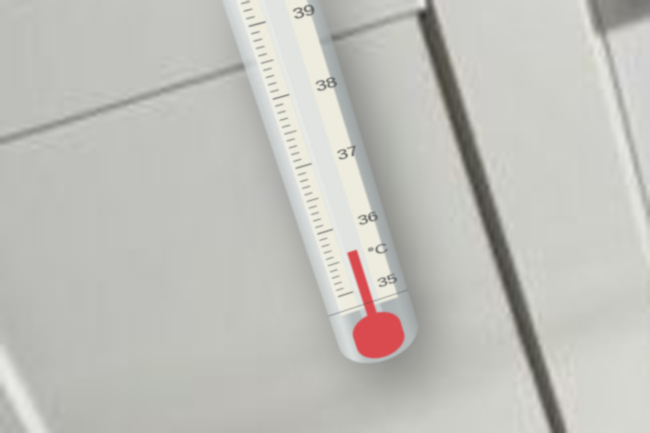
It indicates **35.6** °C
